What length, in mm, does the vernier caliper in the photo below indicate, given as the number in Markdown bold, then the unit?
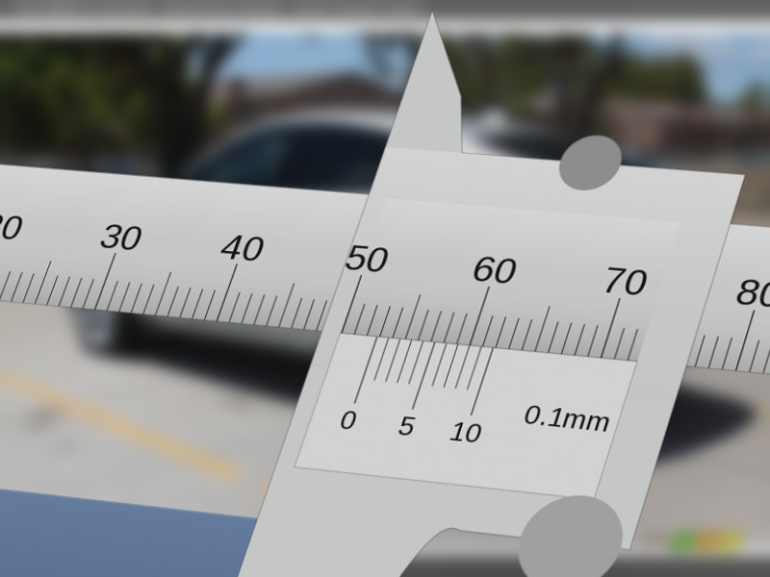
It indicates **52.8** mm
